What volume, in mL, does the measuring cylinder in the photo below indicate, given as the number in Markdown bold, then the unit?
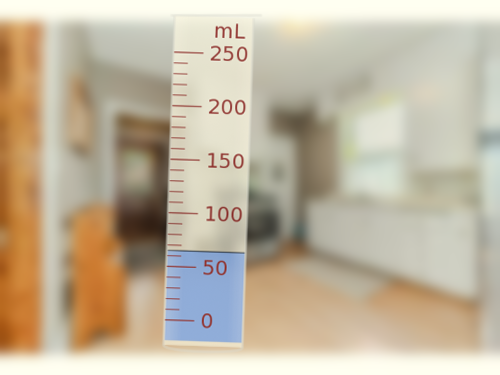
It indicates **65** mL
